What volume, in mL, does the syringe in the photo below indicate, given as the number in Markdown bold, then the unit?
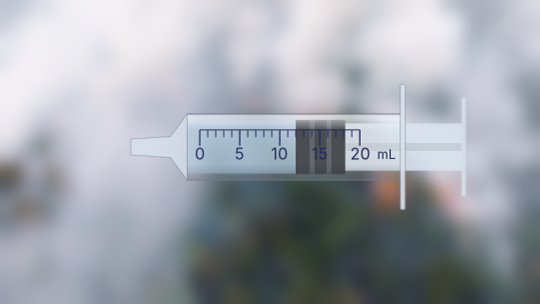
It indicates **12** mL
